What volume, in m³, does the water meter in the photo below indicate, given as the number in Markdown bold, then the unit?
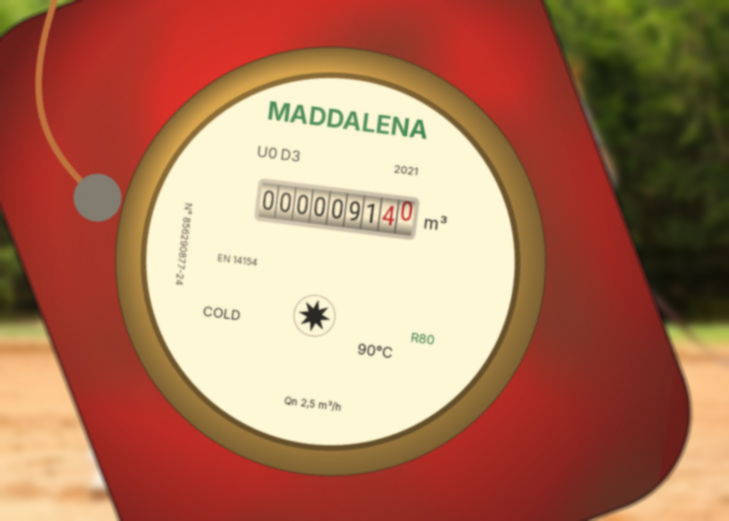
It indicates **91.40** m³
